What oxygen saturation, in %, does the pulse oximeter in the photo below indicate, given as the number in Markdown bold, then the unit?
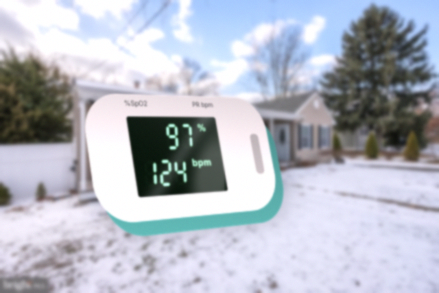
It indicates **97** %
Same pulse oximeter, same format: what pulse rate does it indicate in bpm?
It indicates **124** bpm
